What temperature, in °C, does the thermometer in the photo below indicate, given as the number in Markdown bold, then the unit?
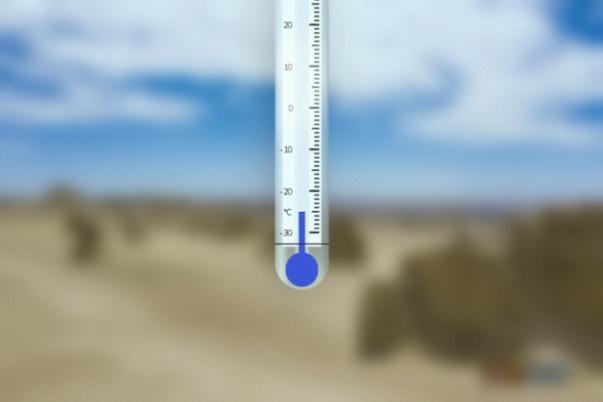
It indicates **-25** °C
